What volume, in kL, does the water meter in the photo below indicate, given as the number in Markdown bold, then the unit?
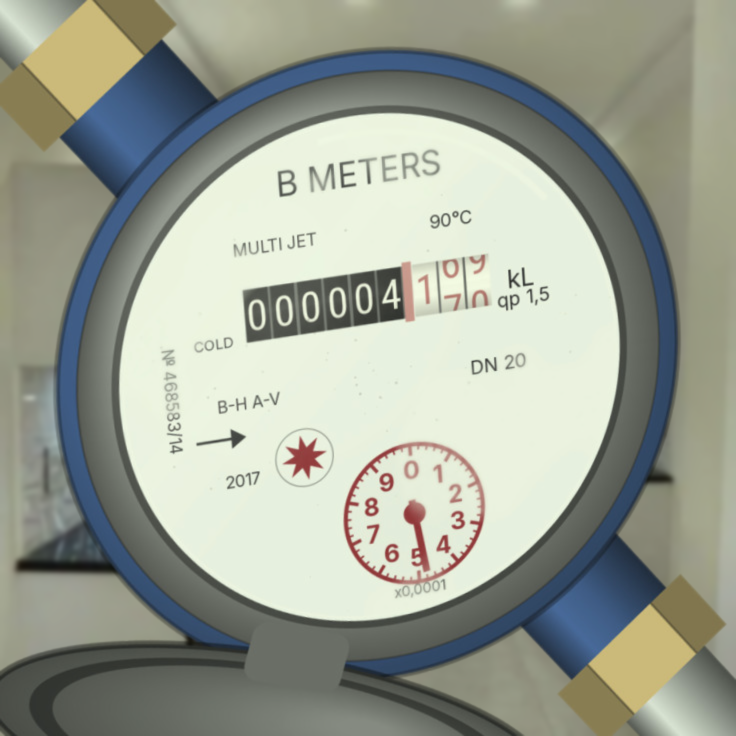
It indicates **4.1694** kL
